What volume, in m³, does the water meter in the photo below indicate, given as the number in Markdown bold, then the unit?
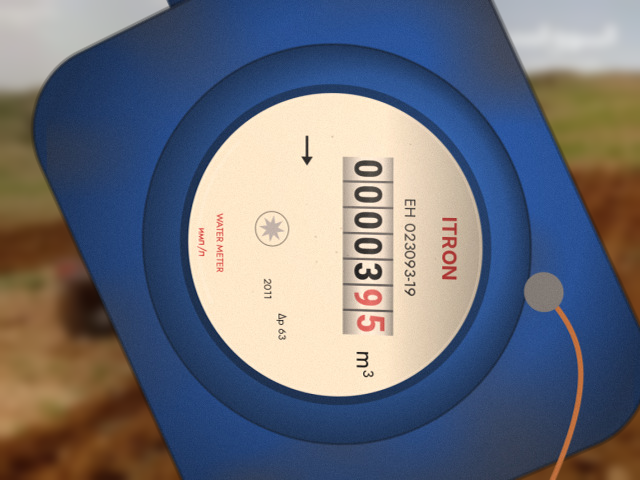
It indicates **3.95** m³
